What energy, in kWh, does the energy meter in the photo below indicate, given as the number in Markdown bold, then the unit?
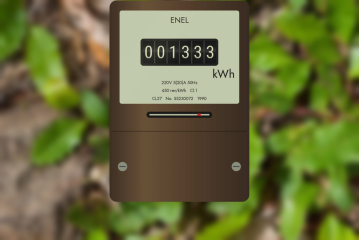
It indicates **1333** kWh
